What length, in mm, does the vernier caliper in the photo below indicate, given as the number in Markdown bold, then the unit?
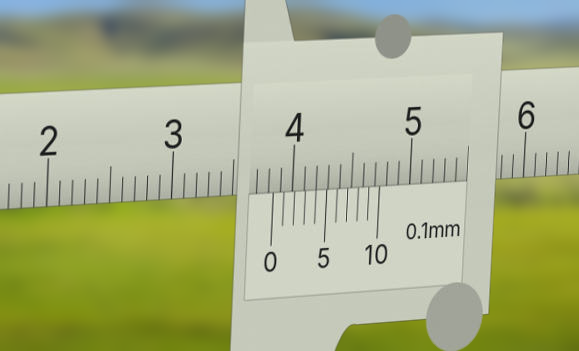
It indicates **38.4** mm
